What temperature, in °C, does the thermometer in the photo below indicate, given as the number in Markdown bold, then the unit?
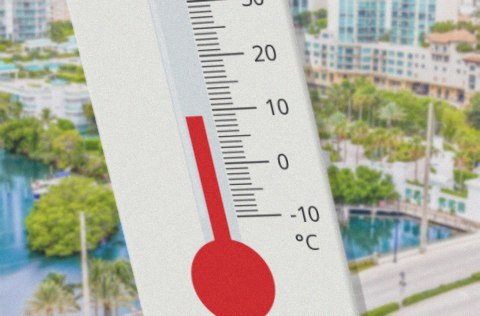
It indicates **9** °C
